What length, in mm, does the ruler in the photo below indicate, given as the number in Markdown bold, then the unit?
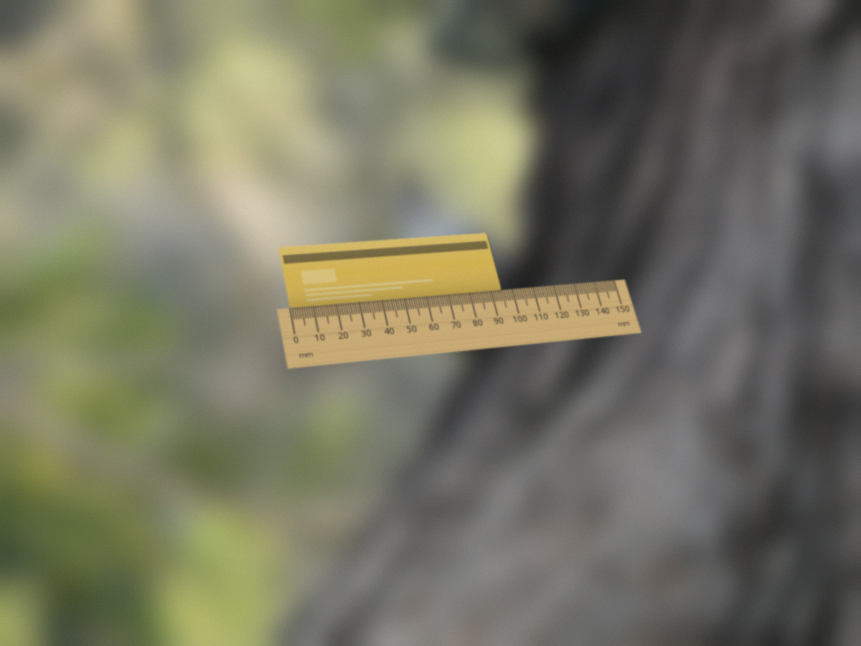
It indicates **95** mm
